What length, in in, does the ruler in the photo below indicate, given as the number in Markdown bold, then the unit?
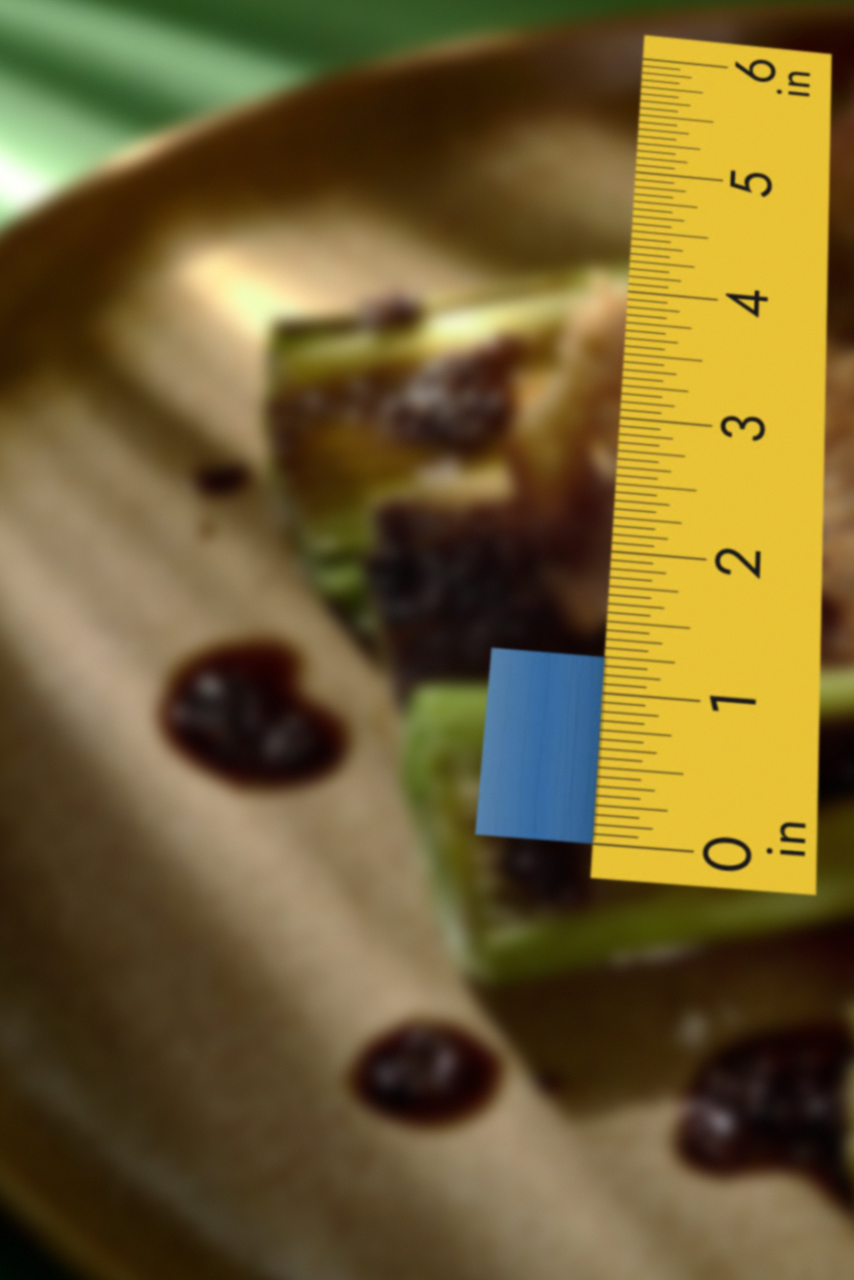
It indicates **1.25** in
